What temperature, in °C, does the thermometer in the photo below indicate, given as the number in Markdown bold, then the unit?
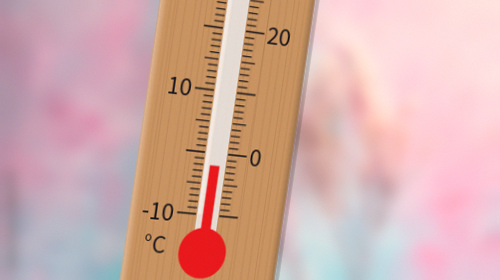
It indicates **-2** °C
